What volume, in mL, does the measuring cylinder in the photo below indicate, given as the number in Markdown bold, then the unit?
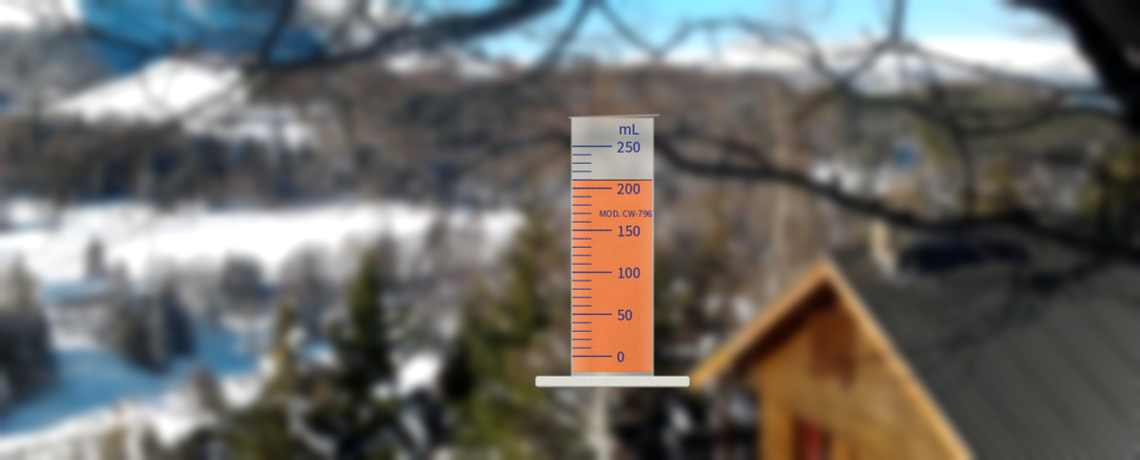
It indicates **210** mL
